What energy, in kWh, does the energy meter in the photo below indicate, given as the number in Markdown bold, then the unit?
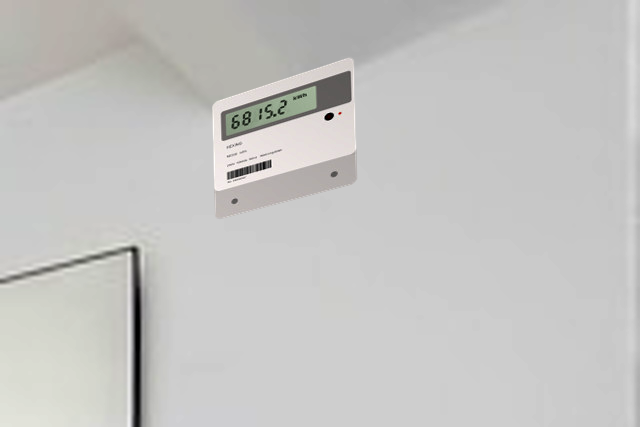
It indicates **6815.2** kWh
